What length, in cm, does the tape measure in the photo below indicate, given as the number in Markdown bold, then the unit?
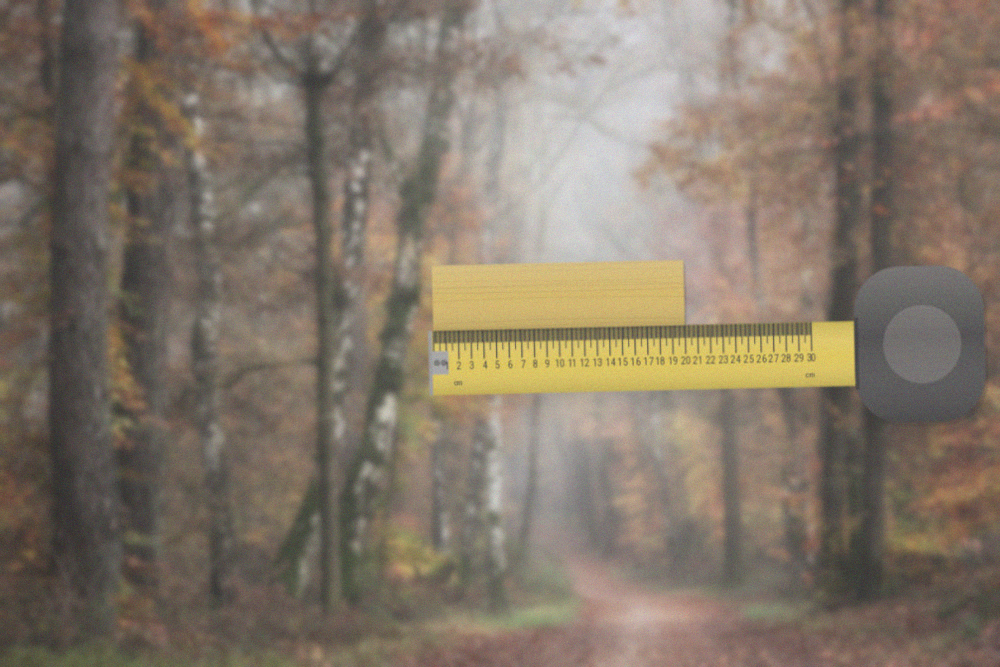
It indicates **20** cm
